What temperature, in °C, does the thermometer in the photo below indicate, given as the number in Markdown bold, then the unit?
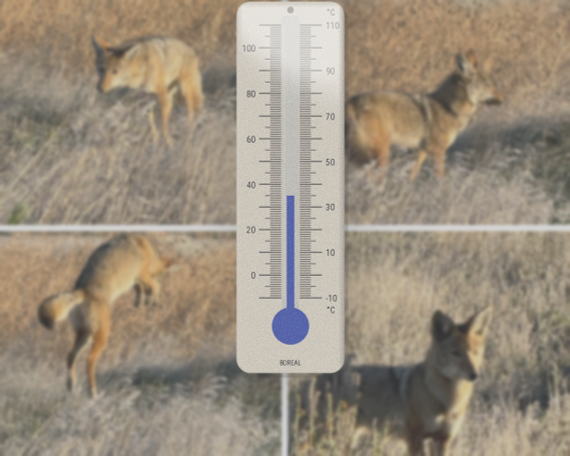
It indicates **35** °C
